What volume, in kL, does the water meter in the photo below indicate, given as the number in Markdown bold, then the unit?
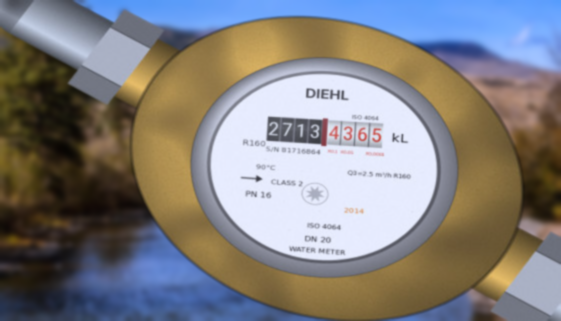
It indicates **2713.4365** kL
